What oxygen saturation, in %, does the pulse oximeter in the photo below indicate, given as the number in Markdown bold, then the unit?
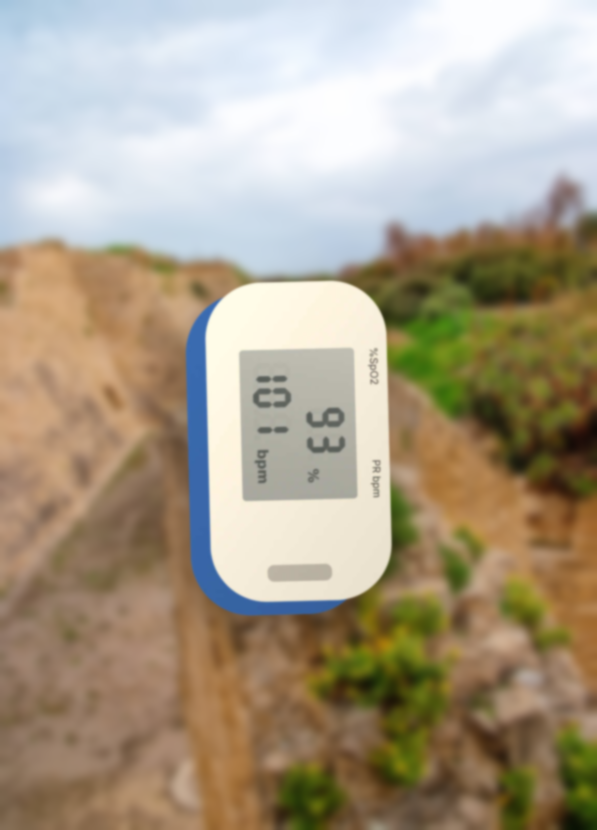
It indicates **93** %
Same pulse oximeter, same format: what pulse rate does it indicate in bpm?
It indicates **101** bpm
